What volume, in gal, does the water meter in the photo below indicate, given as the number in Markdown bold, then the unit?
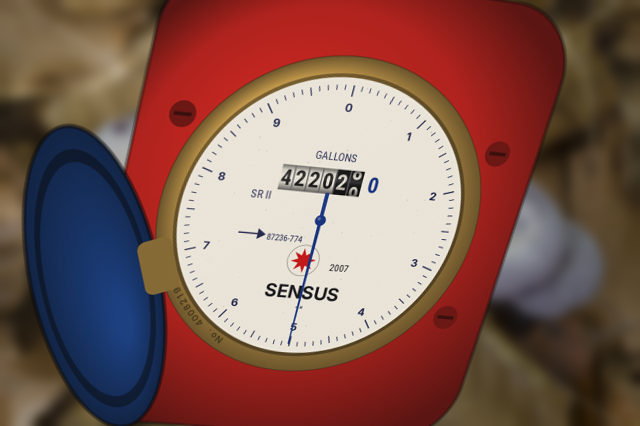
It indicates **4220285.0** gal
